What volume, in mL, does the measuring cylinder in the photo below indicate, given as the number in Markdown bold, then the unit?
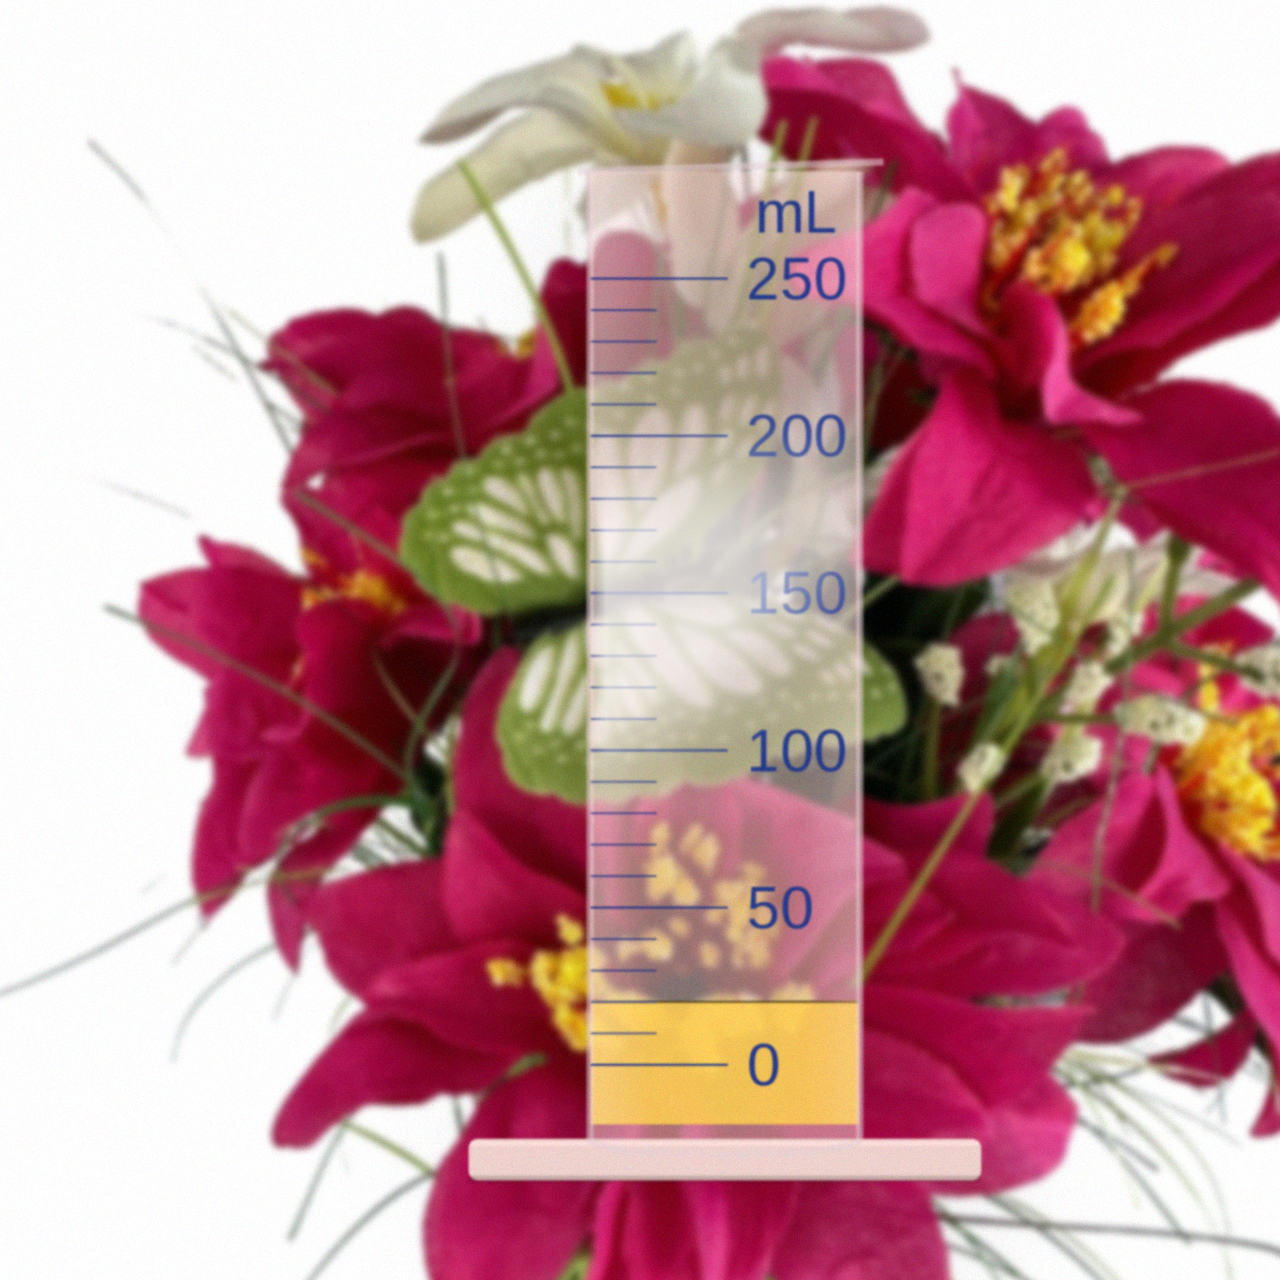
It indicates **20** mL
